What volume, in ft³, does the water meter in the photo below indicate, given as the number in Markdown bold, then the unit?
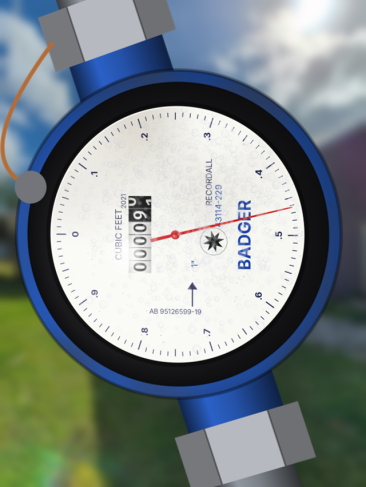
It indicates **90.46** ft³
